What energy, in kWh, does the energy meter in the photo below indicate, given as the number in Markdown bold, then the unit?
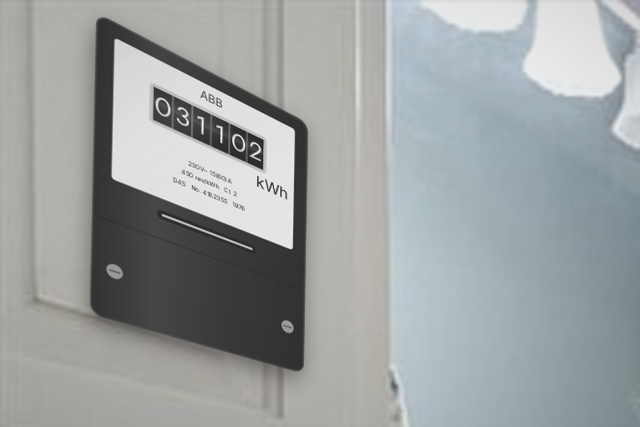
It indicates **31102** kWh
